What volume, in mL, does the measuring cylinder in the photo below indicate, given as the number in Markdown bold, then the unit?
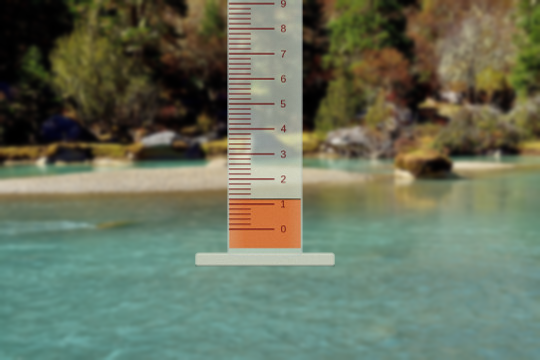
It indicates **1.2** mL
